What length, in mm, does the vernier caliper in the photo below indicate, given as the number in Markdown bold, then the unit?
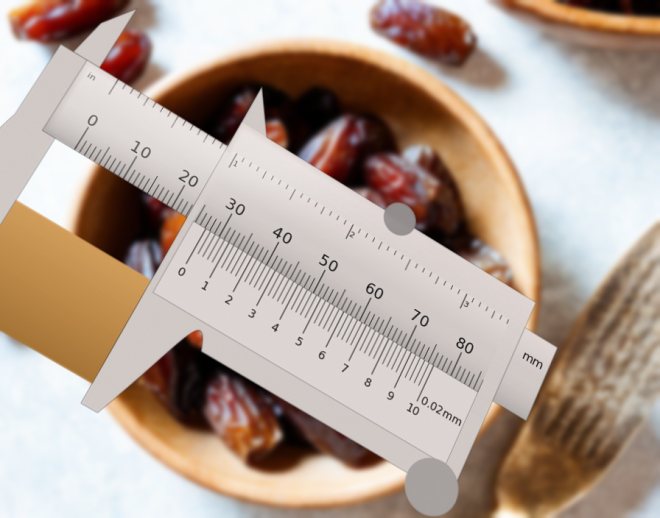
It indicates **27.2** mm
